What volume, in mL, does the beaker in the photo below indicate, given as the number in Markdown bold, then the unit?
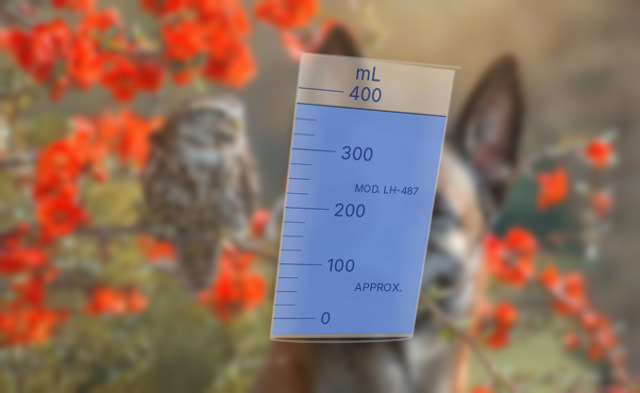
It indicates **375** mL
